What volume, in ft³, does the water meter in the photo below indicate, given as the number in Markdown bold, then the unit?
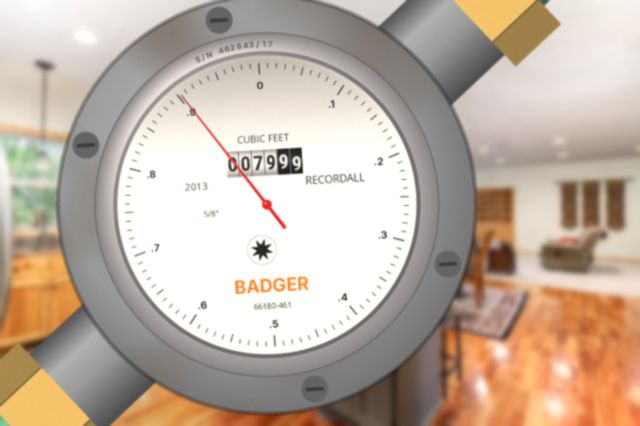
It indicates **7998.90** ft³
